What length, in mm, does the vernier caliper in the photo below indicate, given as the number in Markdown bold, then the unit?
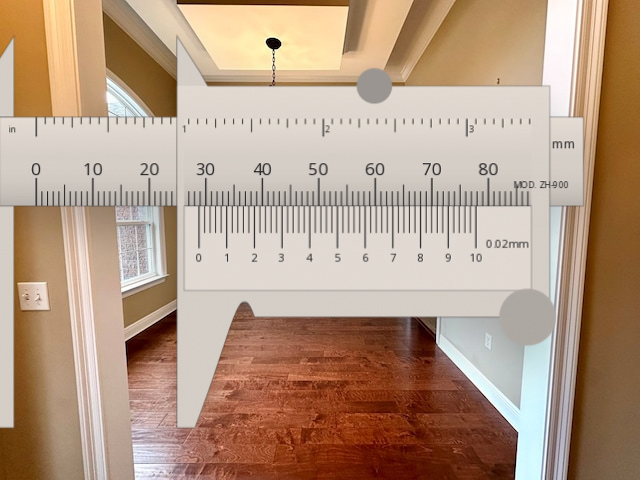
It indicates **28.8** mm
